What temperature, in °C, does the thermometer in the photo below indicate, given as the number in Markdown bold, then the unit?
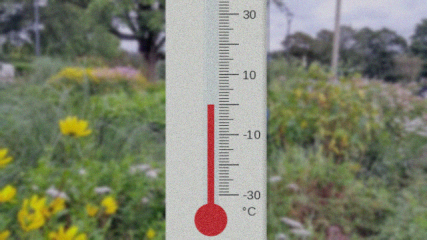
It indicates **0** °C
